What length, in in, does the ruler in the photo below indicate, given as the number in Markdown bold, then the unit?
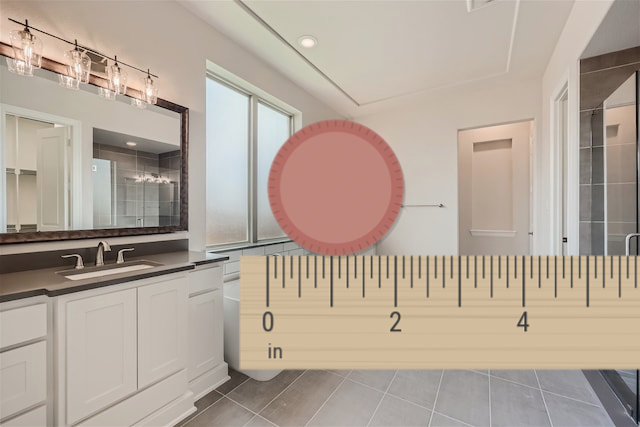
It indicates **2.125** in
